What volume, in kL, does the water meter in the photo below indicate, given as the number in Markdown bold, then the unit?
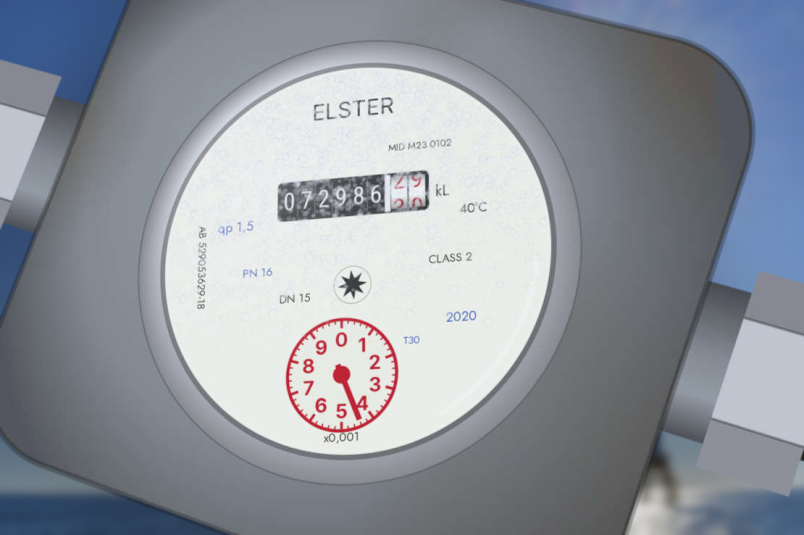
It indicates **72986.294** kL
